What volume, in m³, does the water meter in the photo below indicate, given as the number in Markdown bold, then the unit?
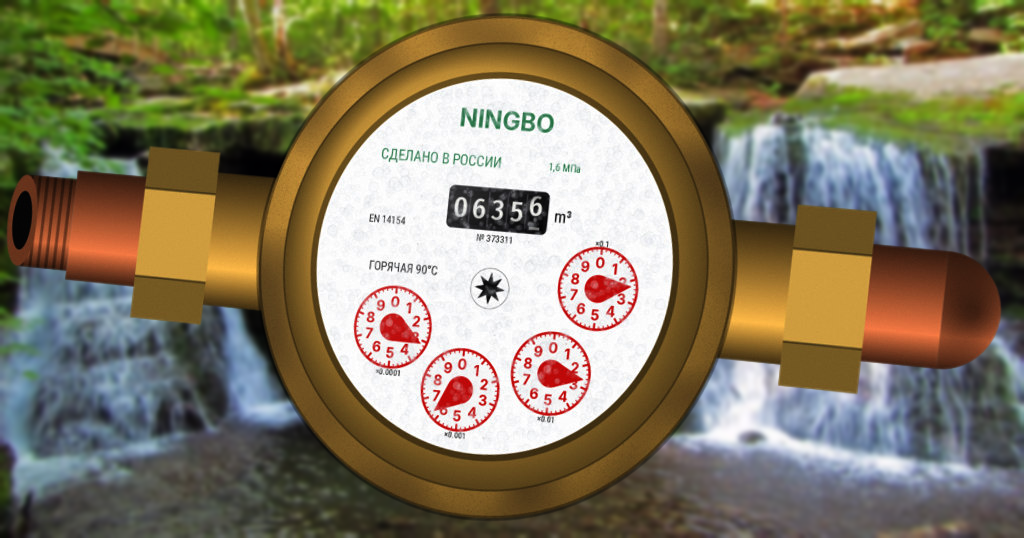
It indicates **6356.2263** m³
